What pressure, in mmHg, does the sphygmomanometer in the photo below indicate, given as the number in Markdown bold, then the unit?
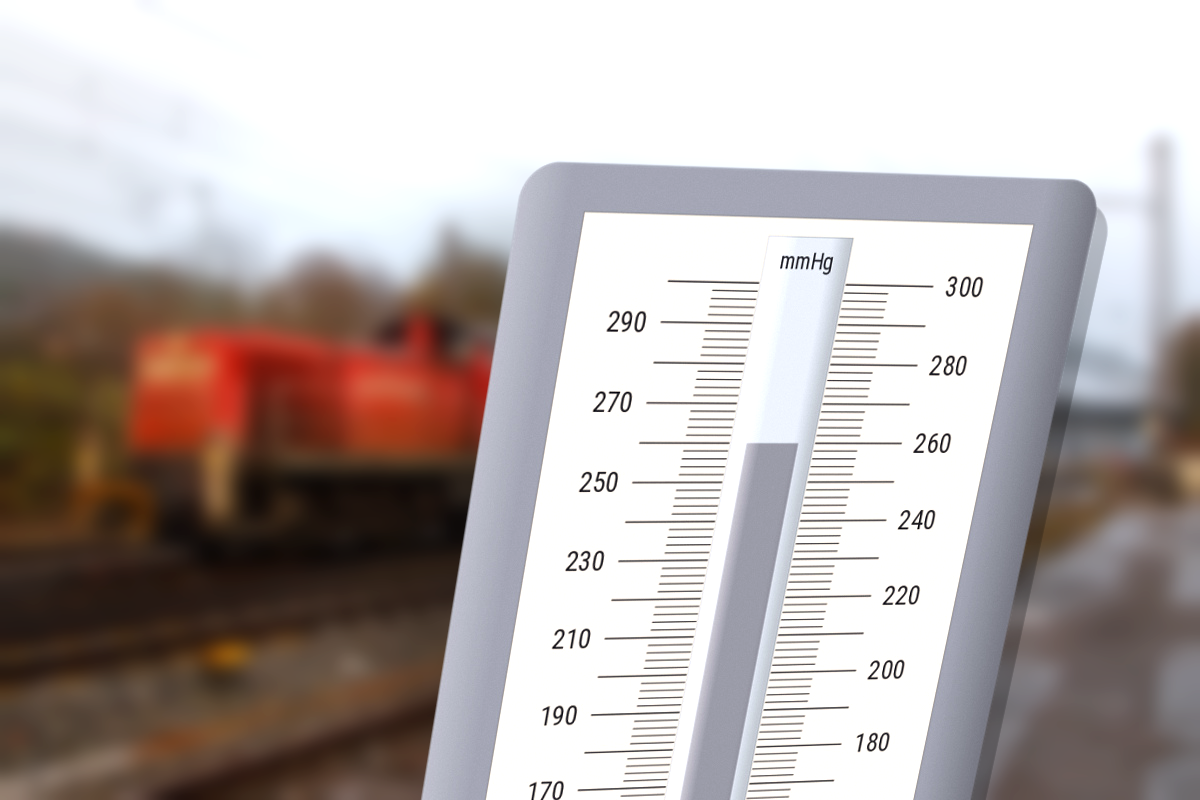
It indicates **260** mmHg
